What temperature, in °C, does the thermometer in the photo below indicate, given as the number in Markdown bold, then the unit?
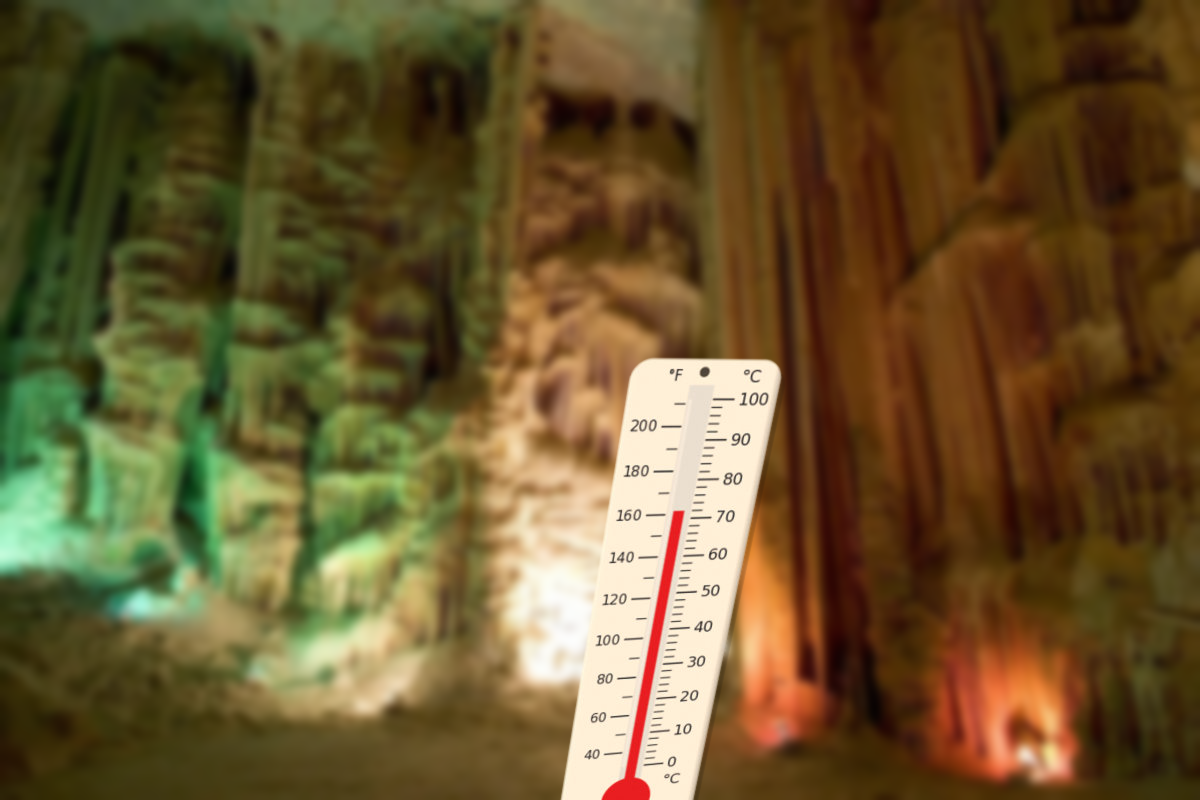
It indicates **72** °C
